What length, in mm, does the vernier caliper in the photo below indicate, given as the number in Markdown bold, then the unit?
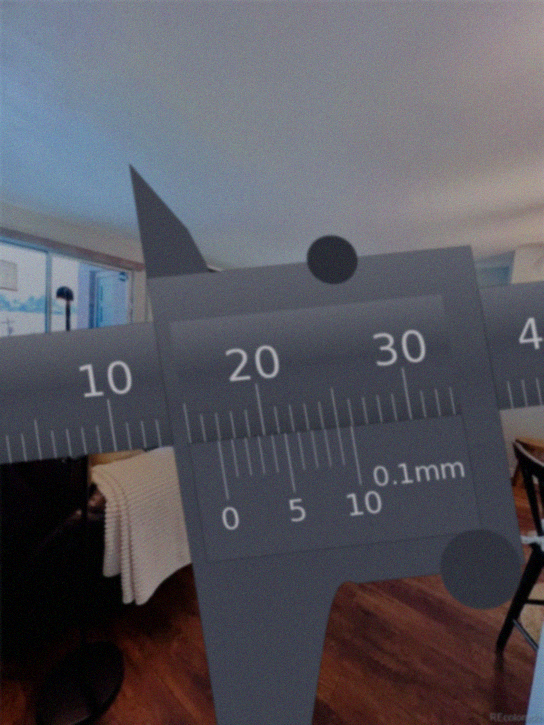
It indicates **16.9** mm
